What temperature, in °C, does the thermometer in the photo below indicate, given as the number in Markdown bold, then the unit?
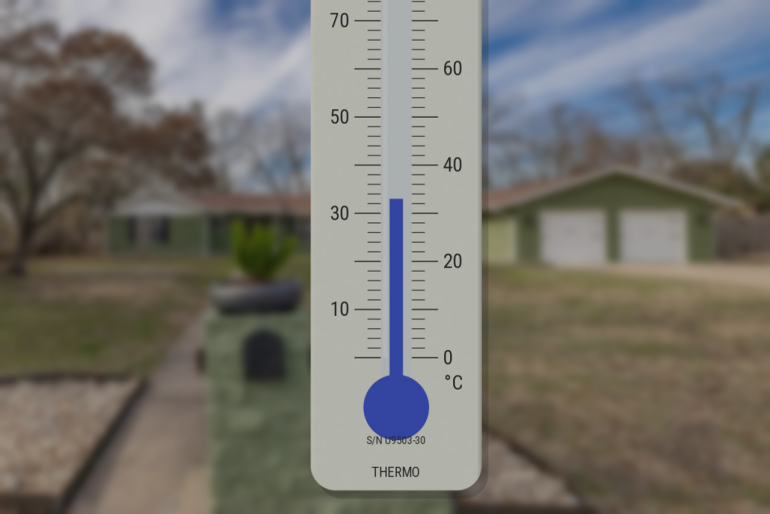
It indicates **33** °C
